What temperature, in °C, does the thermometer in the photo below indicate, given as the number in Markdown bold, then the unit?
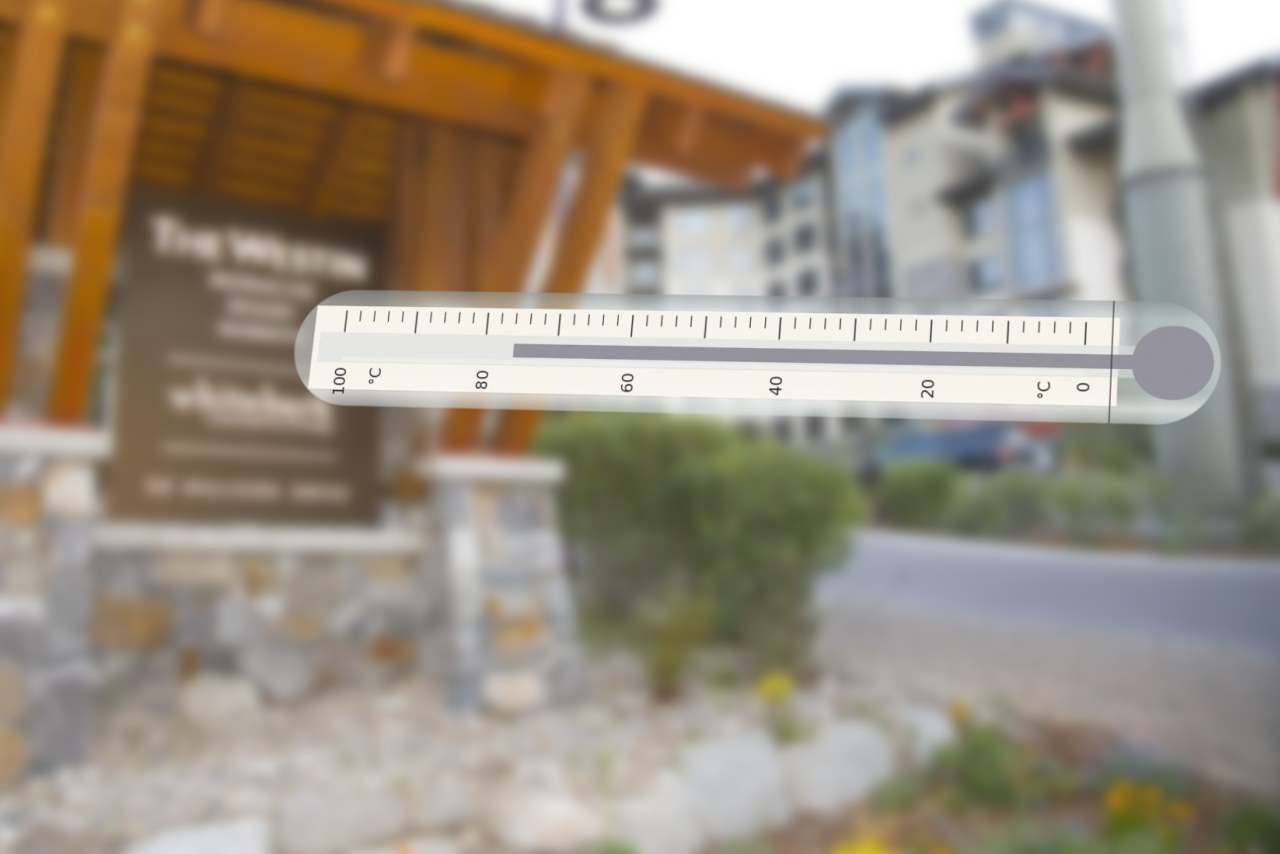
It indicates **76** °C
